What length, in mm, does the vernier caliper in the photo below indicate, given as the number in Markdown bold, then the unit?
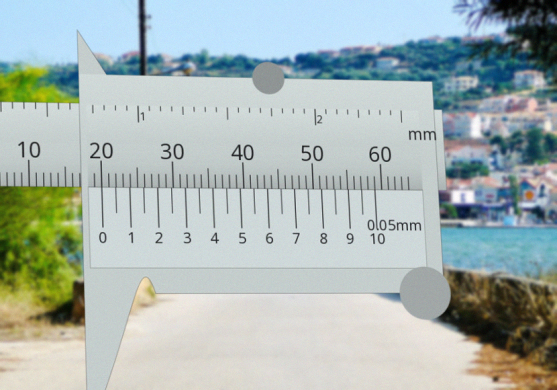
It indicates **20.0** mm
